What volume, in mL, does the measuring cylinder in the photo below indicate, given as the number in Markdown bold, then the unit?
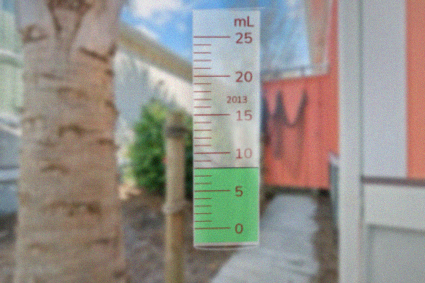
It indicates **8** mL
